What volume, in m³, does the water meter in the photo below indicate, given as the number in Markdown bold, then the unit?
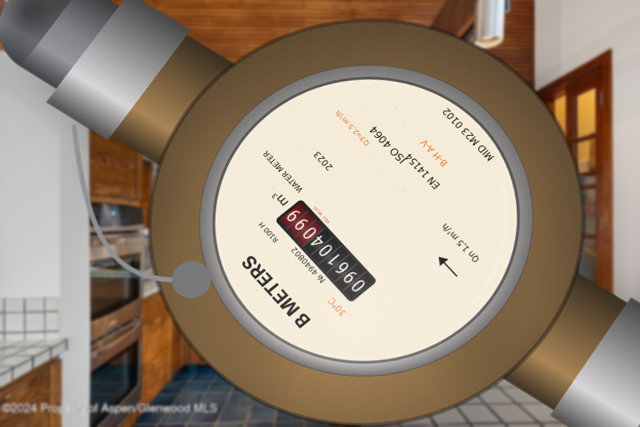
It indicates **96104.099** m³
